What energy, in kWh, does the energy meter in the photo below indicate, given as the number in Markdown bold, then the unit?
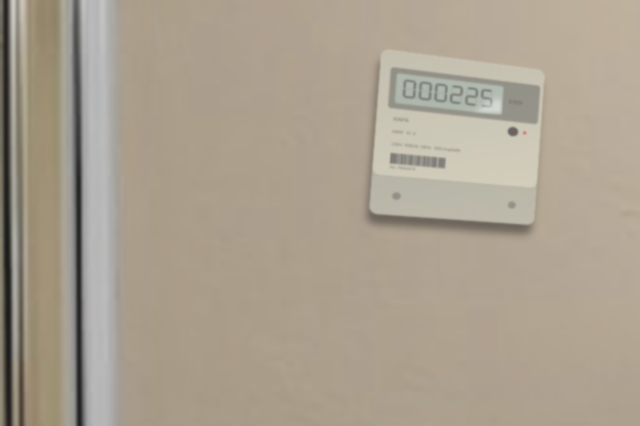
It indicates **225** kWh
